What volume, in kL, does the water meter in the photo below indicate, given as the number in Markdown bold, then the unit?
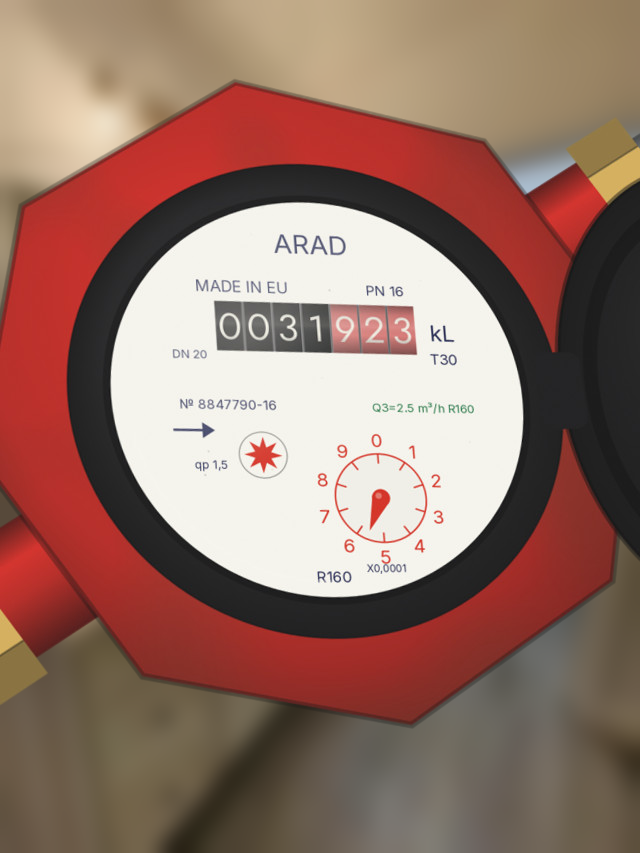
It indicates **31.9235** kL
